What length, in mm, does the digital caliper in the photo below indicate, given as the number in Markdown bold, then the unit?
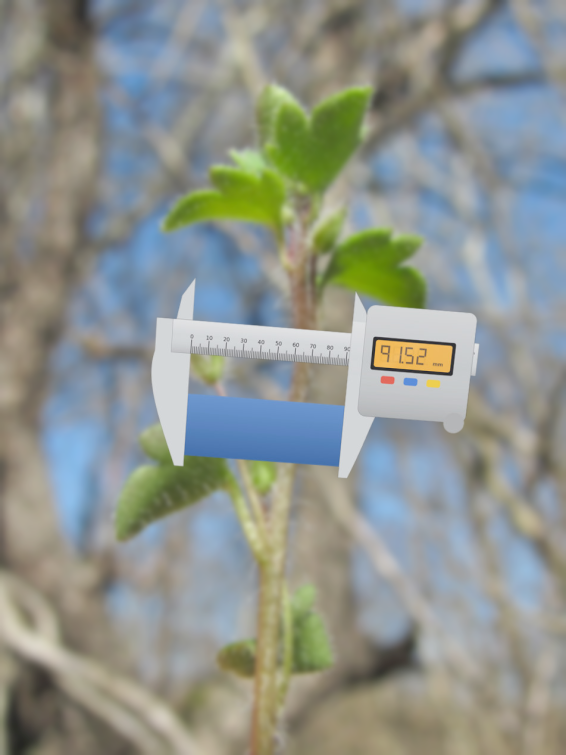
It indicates **91.52** mm
